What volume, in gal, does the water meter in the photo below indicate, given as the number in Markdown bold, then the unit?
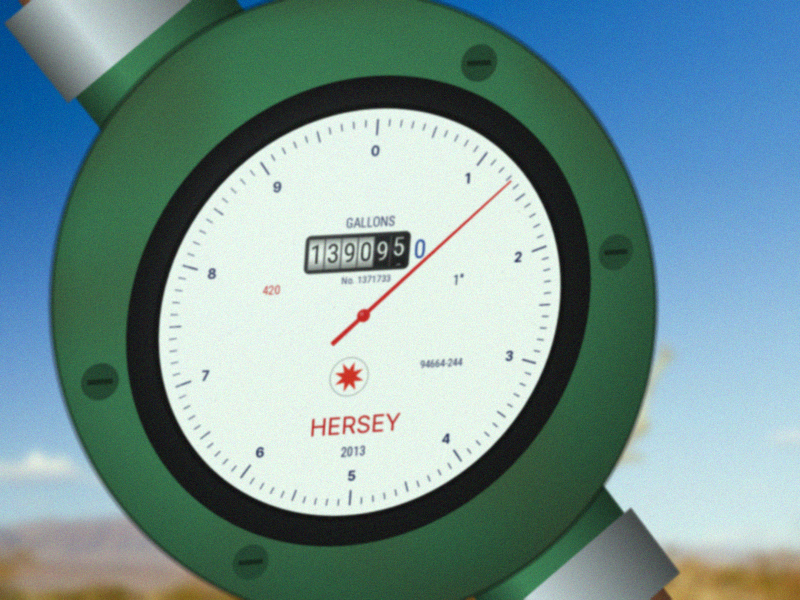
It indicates **1390951.3** gal
